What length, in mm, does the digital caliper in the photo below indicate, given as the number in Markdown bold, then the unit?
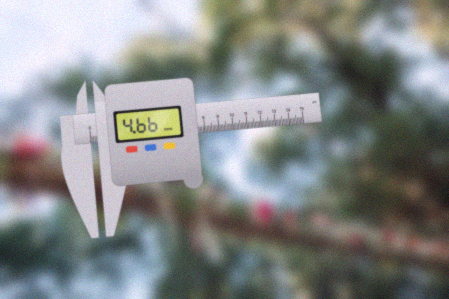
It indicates **4.66** mm
